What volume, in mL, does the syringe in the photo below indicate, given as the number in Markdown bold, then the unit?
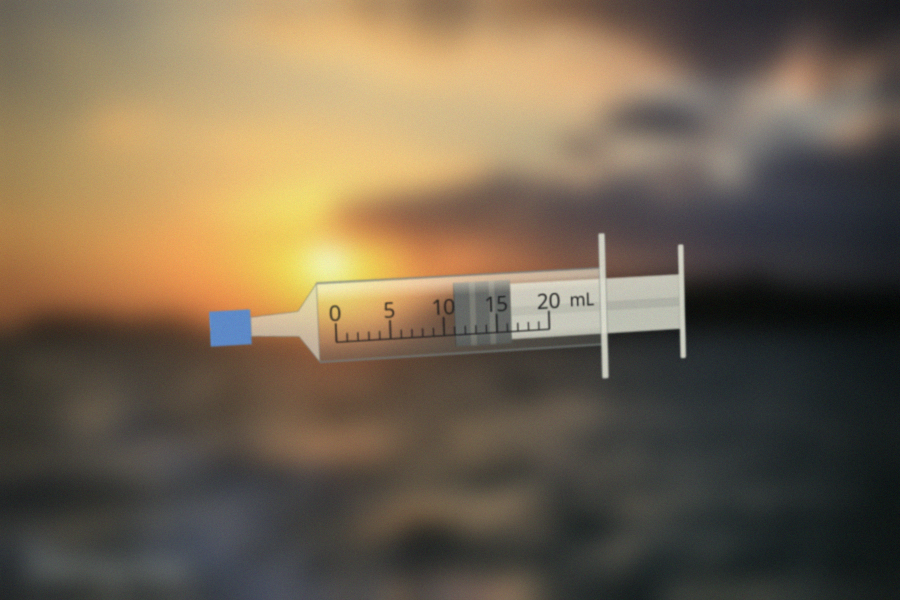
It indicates **11** mL
